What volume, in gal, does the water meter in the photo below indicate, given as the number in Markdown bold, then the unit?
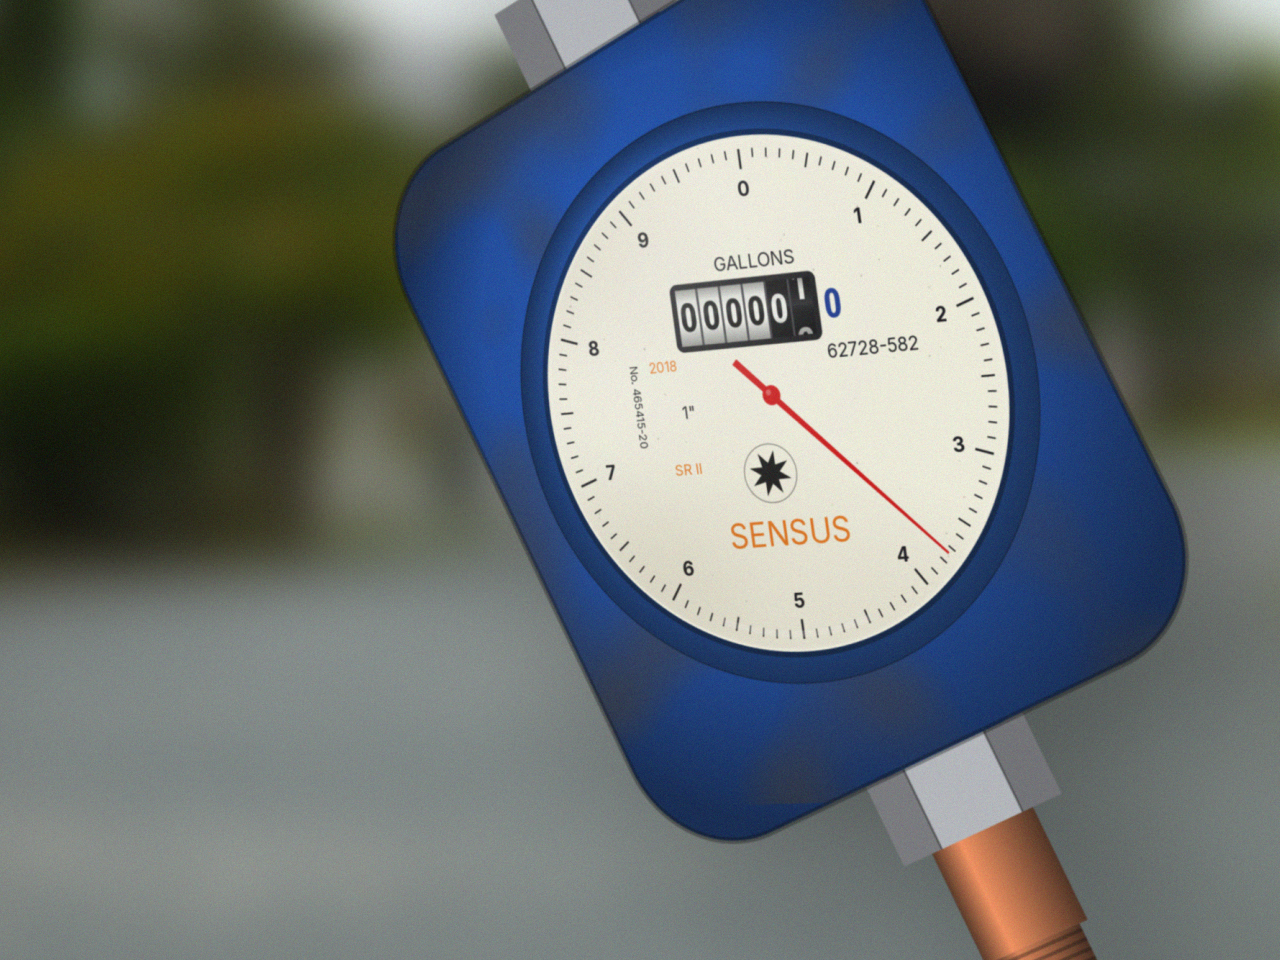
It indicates **13.7** gal
